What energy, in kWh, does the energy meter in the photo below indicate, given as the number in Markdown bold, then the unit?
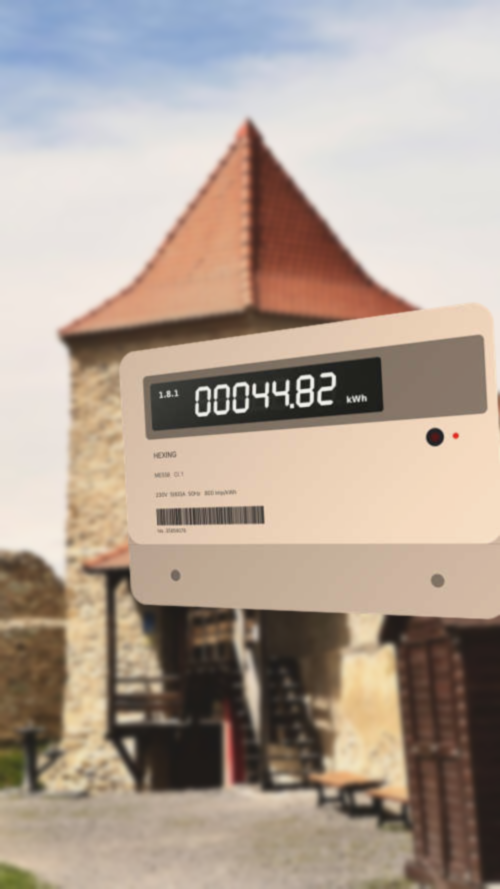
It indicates **44.82** kWh
